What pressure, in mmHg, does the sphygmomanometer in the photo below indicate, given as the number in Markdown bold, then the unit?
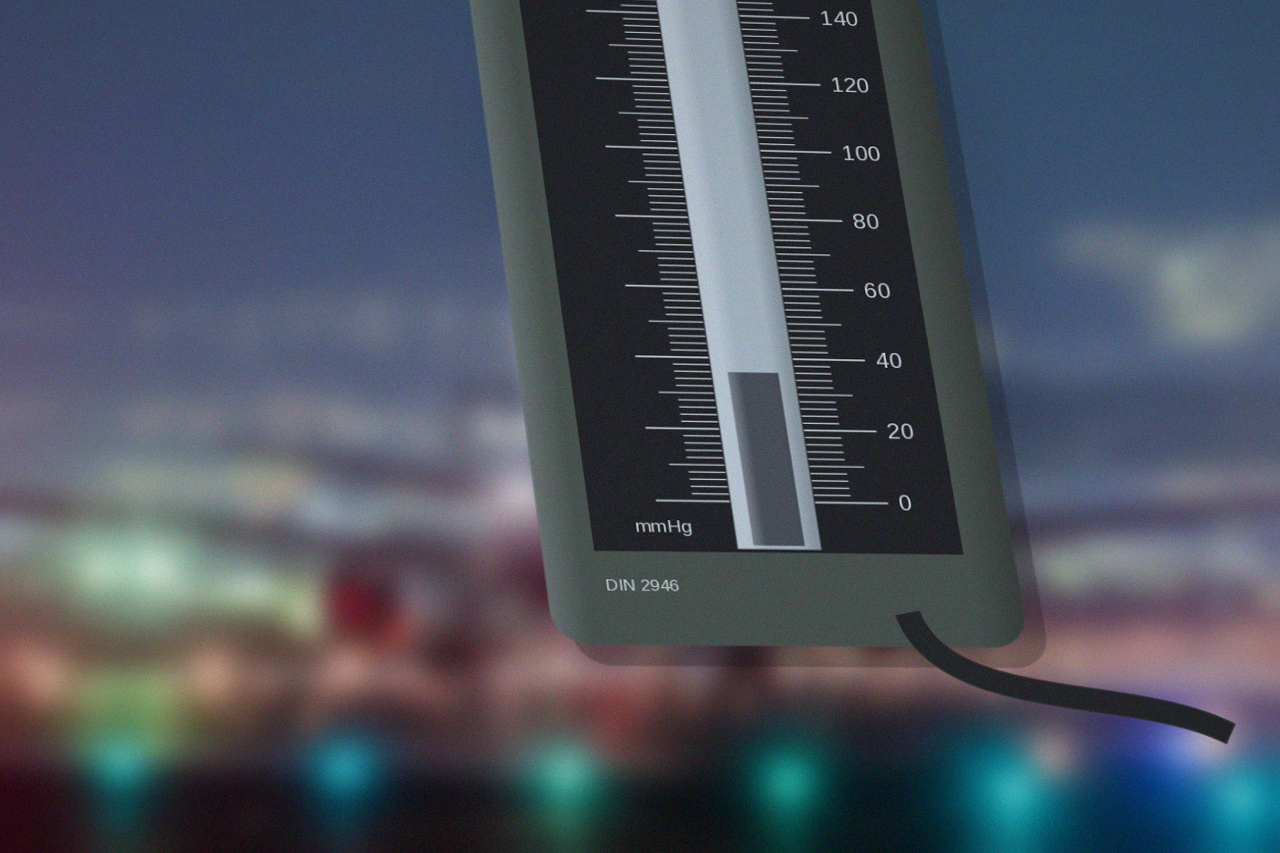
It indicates **36** mmHg
